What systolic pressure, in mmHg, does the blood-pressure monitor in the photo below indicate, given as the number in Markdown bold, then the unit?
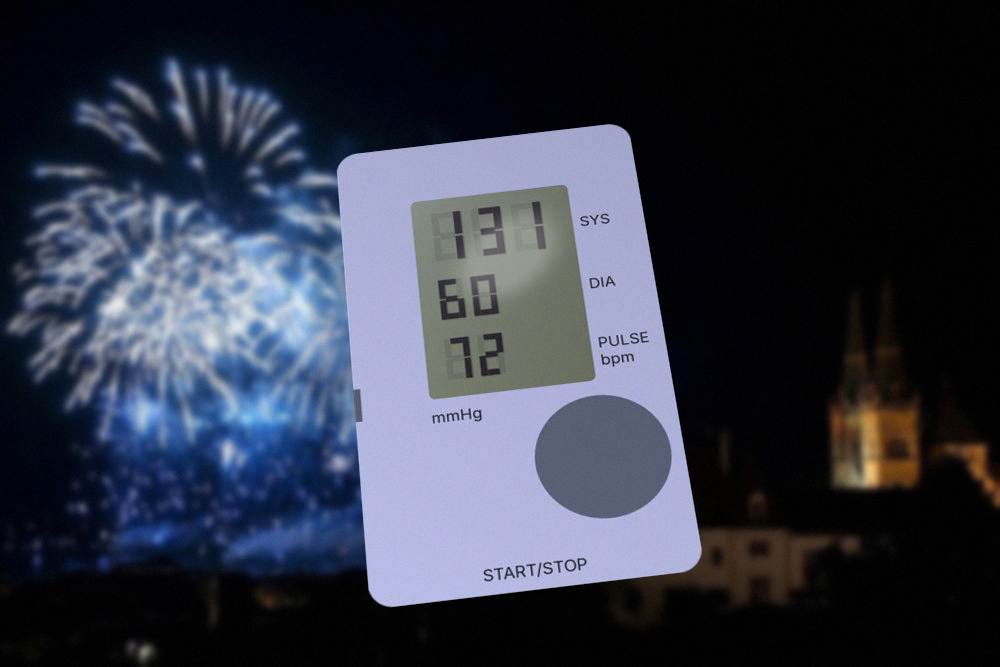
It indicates **131** mmHg
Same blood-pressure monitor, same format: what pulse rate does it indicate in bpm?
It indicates **72** bpm
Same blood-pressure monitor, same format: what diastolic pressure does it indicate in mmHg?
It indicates **60** mmHg
